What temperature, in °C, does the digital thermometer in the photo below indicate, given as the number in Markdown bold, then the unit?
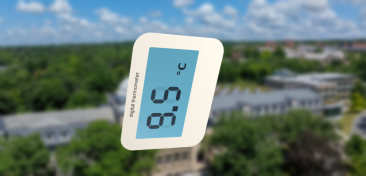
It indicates **9.5** °C
